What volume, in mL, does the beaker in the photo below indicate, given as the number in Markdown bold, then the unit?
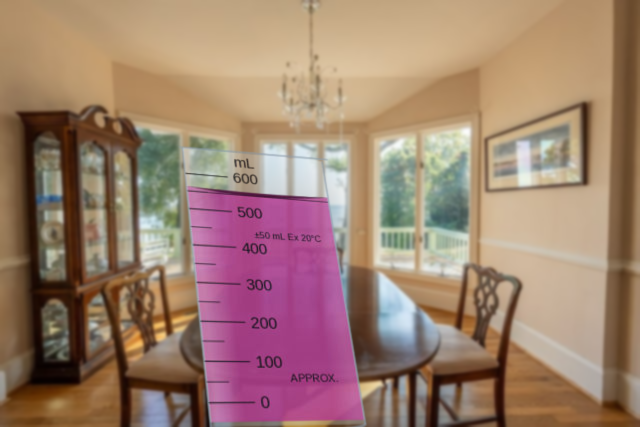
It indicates **550** mL
